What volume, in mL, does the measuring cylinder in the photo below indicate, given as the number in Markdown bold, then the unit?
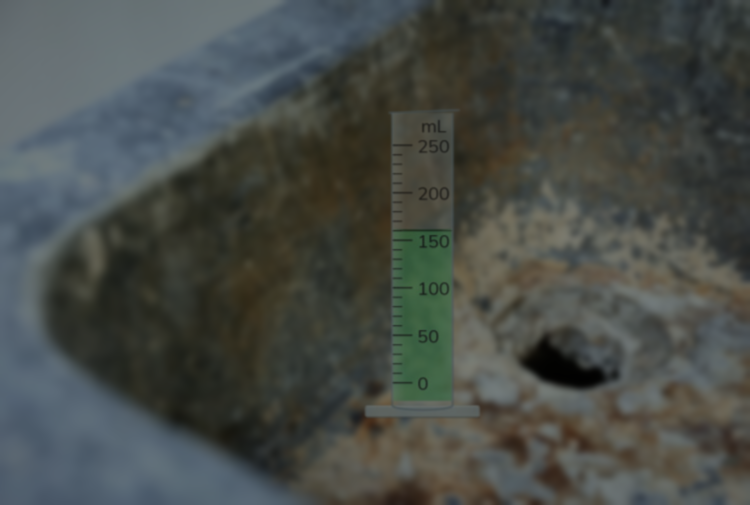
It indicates **160** mL
